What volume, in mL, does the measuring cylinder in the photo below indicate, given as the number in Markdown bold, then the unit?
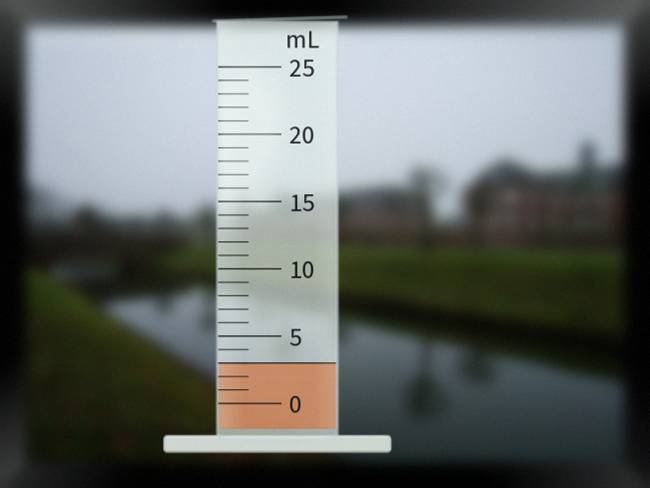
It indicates **3** mL
